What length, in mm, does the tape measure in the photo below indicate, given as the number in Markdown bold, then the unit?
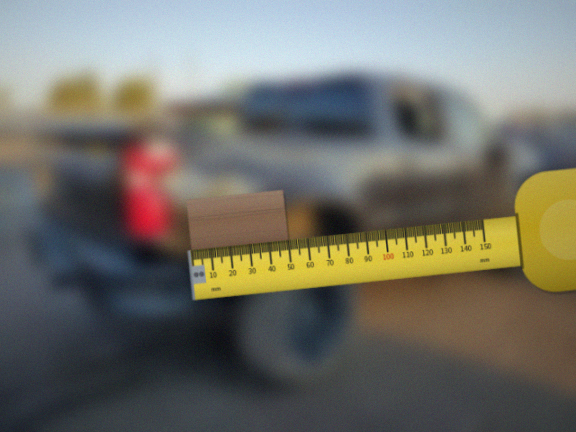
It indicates **50** mm
